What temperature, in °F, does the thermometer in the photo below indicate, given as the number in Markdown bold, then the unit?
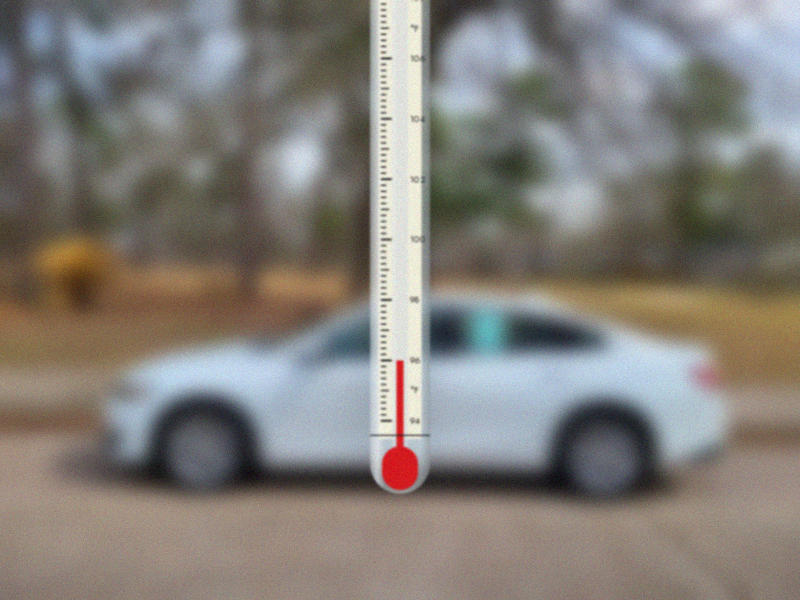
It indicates **96** °F
